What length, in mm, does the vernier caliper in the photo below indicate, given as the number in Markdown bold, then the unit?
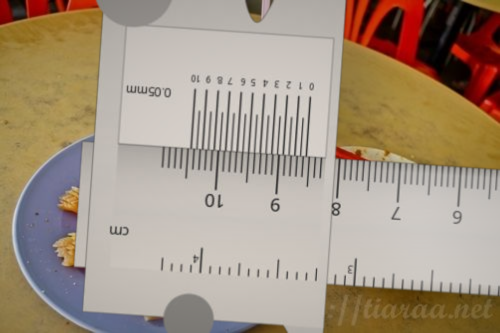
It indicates **85.5** mm
